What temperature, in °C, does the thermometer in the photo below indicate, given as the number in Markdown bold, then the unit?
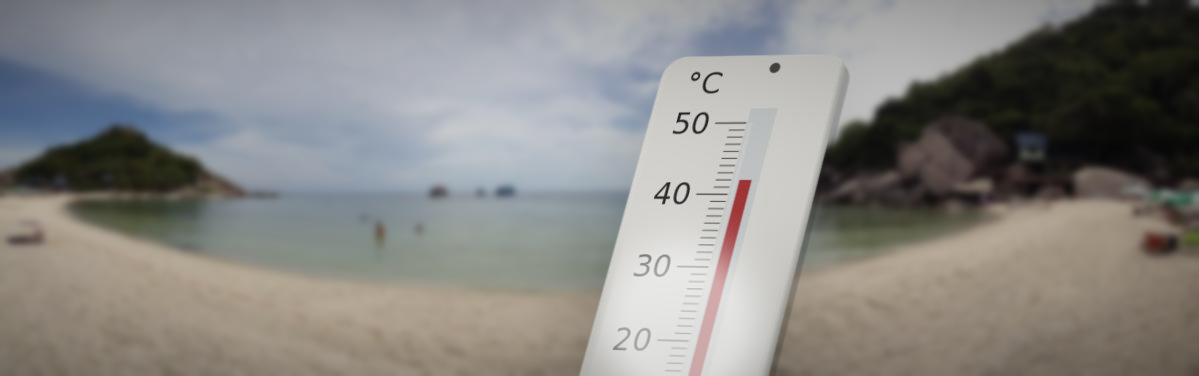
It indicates **42** °C
